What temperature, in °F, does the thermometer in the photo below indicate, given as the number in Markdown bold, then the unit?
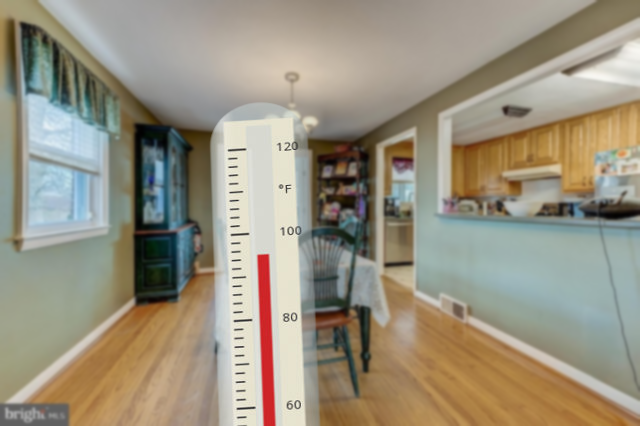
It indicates **95** °F
